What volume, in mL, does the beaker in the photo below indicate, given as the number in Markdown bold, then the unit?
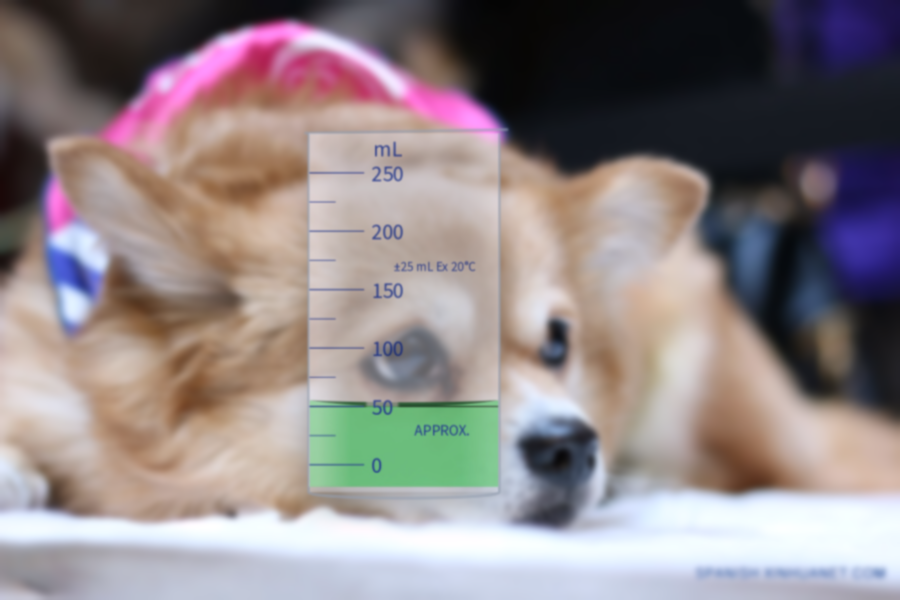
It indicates **50** mL
